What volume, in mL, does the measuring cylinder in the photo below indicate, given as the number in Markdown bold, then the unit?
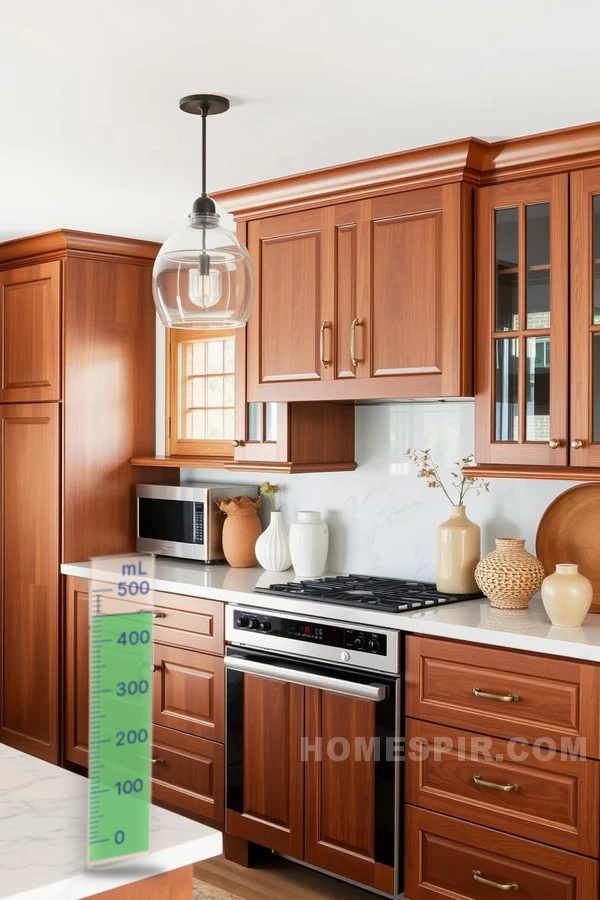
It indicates **450** mL
